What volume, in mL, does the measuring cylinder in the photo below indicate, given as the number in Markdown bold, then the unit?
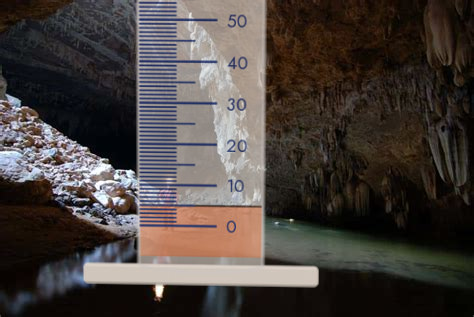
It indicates **5** mL
